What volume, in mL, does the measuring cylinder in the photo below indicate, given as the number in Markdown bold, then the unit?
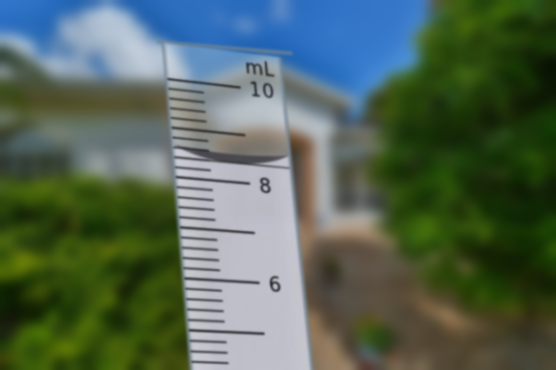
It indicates **8.4** mL
